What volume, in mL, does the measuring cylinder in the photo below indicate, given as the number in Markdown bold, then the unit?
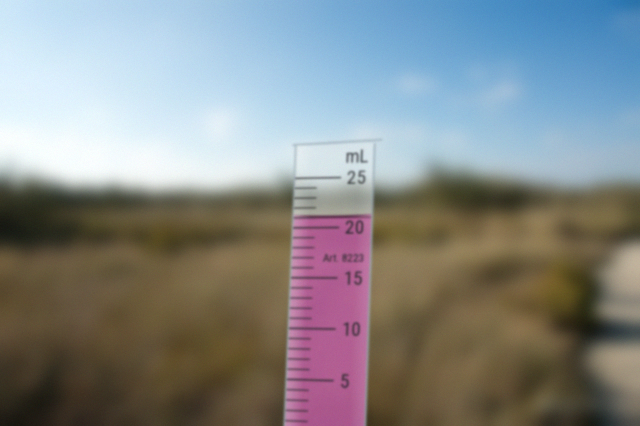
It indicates **21** mL
